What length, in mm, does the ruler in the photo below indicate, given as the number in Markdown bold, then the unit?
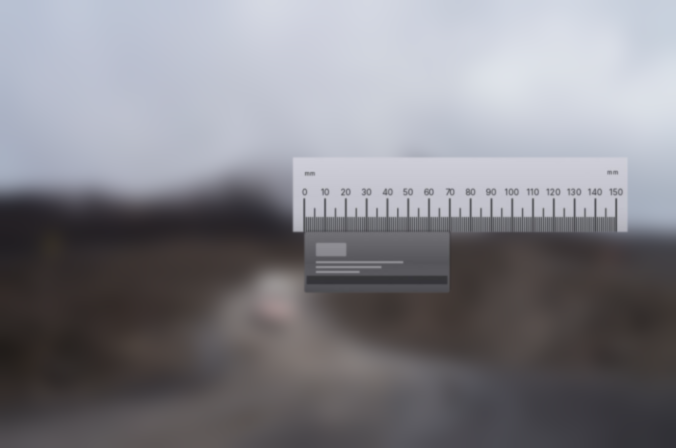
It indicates **70** mm
